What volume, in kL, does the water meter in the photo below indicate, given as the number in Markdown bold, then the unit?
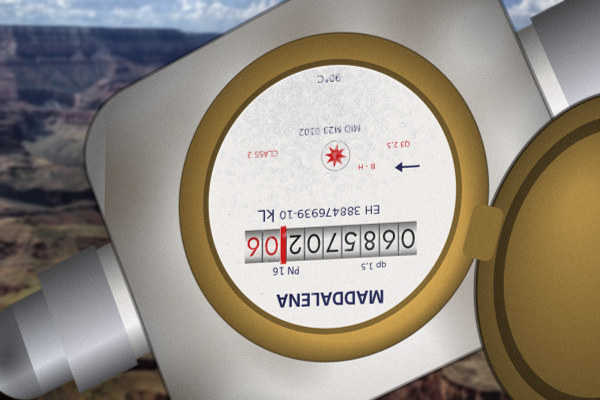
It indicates **685702.06** kL
